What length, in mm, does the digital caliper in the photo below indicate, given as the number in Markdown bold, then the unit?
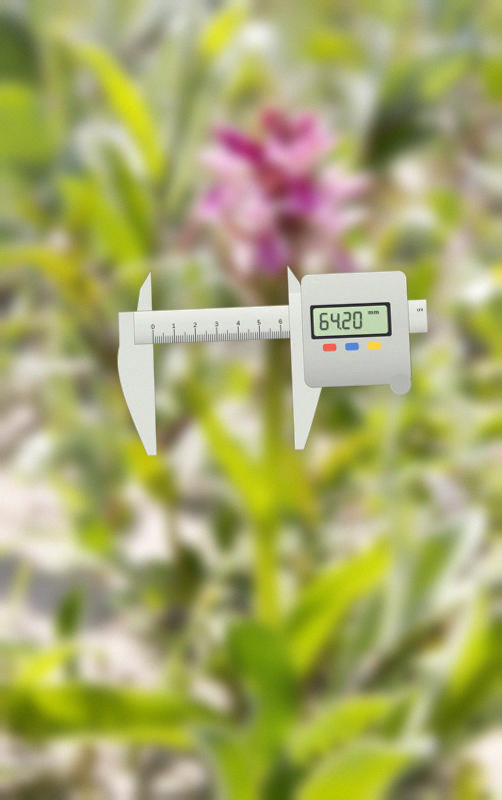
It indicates **64.20** mm
